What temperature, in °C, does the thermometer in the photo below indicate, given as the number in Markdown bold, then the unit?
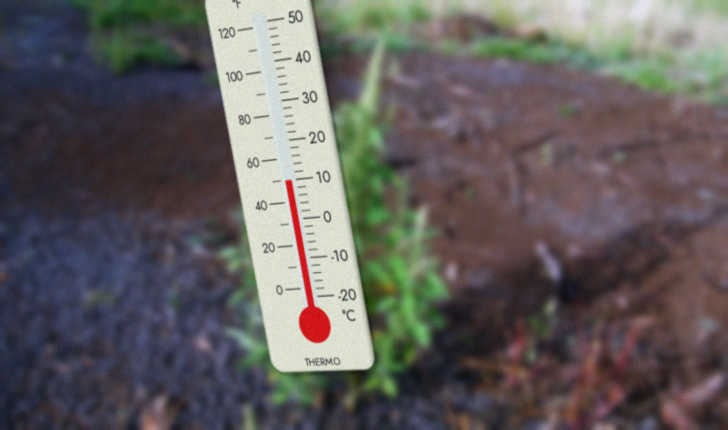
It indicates **10** °C
